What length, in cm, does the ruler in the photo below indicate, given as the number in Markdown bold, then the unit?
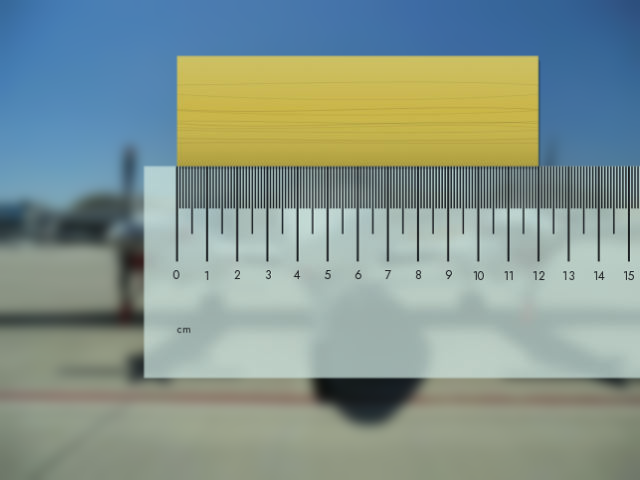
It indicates **12** cm
